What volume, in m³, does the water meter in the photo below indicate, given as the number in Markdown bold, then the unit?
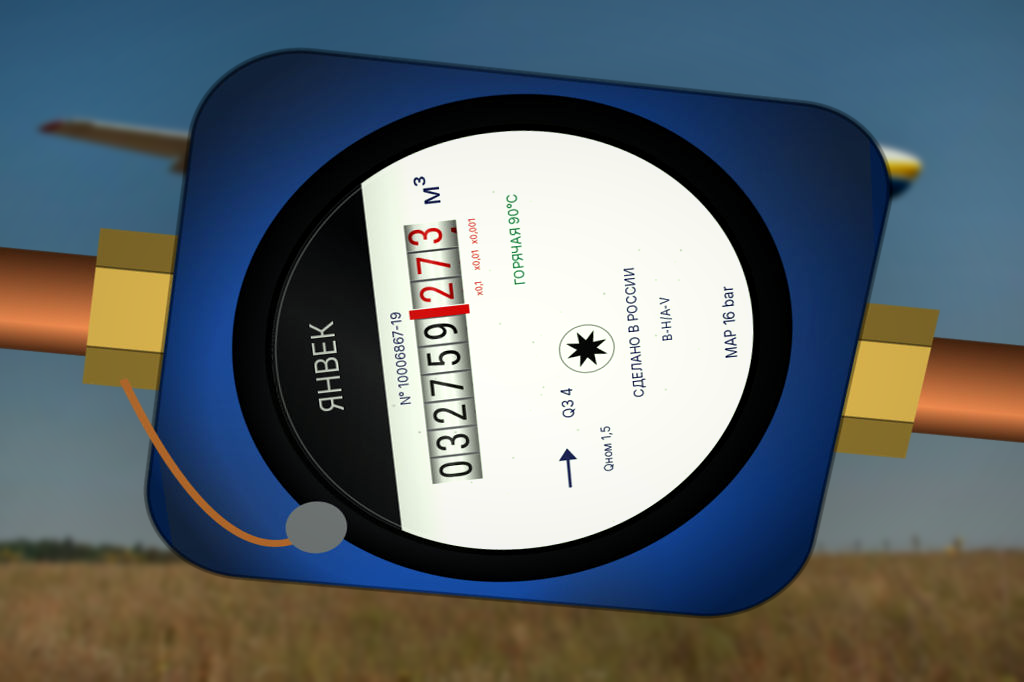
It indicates **32759.273** m³
